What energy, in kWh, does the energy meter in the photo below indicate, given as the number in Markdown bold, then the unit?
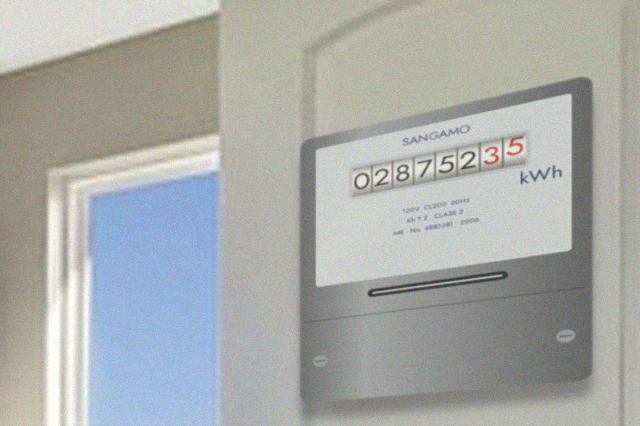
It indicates **28752.35** kWh
